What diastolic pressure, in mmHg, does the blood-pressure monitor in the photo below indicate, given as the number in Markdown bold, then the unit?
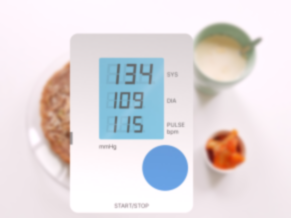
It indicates **109** mmHg
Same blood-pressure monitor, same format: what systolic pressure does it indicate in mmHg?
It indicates **134** mmHg
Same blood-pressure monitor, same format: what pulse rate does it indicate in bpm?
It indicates **115** bpm
